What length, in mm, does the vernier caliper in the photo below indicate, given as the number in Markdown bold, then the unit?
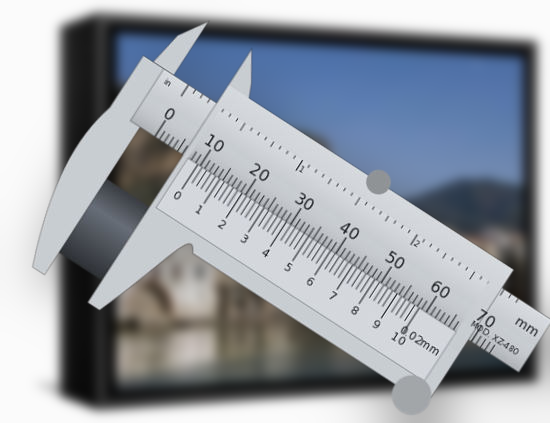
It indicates **9.5** mm
